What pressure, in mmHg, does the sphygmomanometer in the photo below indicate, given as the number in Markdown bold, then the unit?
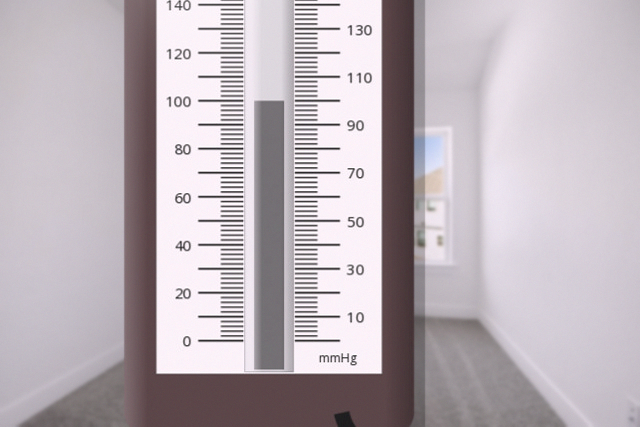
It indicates **100** mmHg
